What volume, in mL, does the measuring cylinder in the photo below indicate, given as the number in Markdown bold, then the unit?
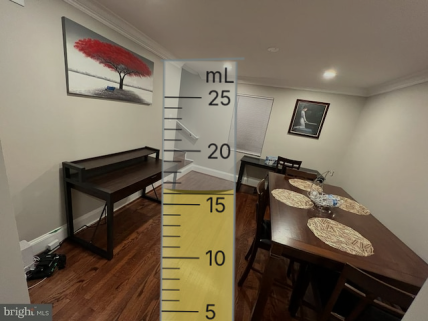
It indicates **16** mL
